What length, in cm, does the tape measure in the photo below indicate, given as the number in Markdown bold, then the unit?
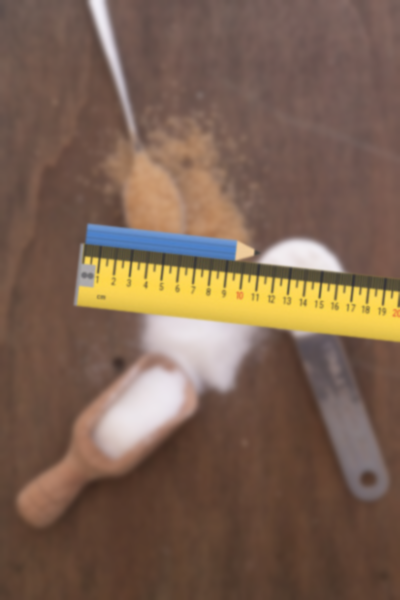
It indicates **11** cm
